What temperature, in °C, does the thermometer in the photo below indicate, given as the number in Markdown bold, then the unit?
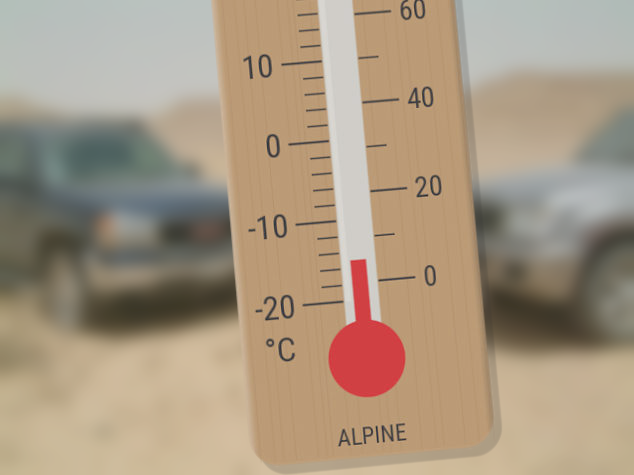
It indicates **-15** °C
